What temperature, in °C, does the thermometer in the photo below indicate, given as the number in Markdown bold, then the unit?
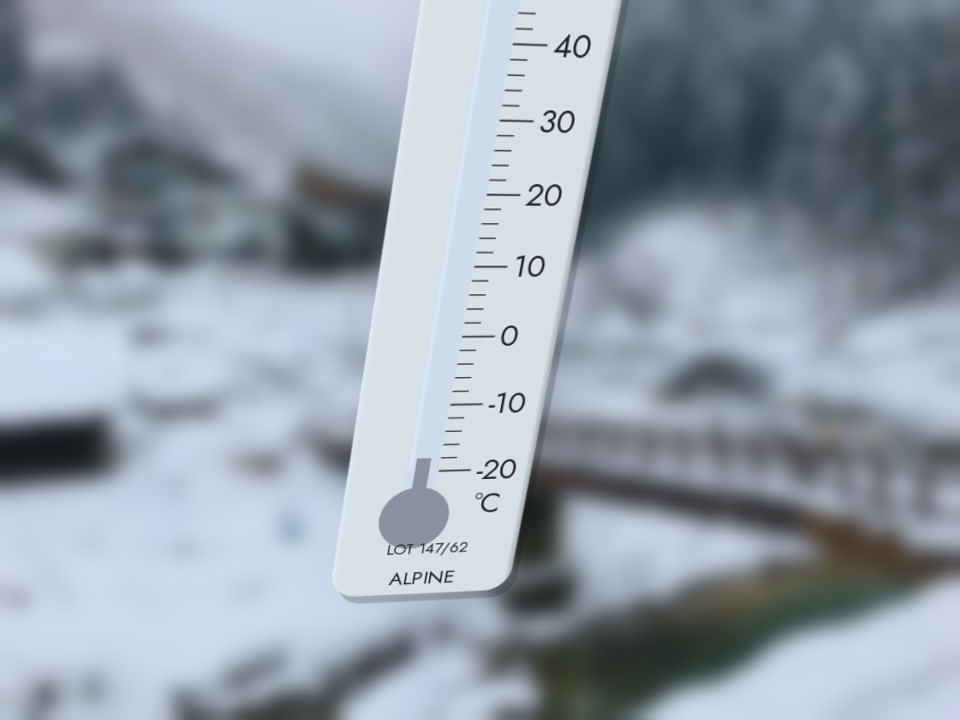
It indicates **-18** °C
